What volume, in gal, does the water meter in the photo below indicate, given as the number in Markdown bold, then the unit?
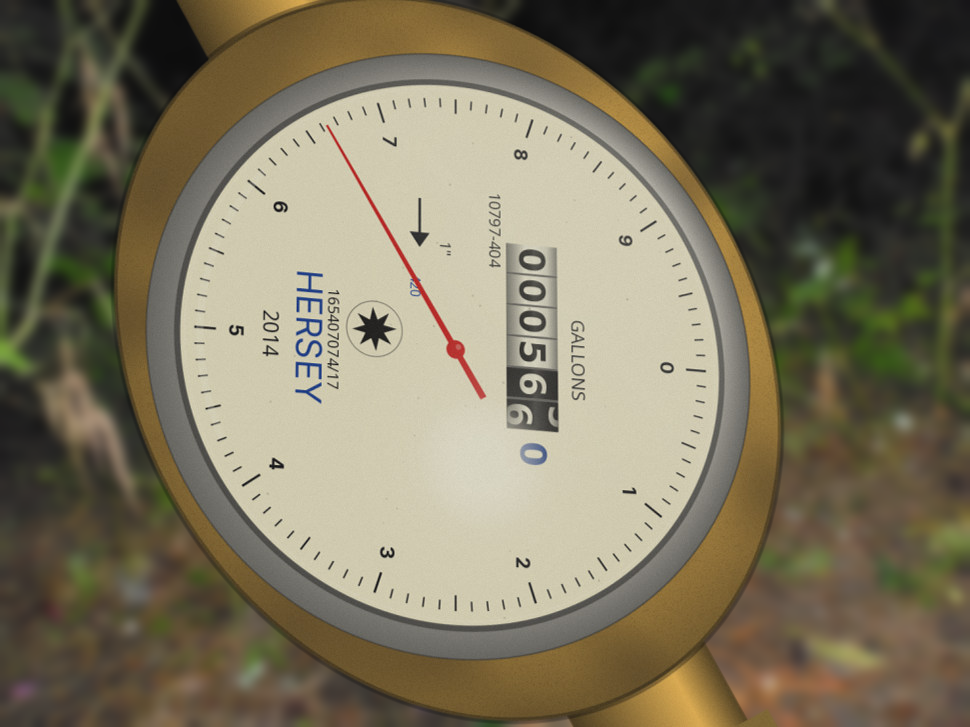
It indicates **5656.6** gal
